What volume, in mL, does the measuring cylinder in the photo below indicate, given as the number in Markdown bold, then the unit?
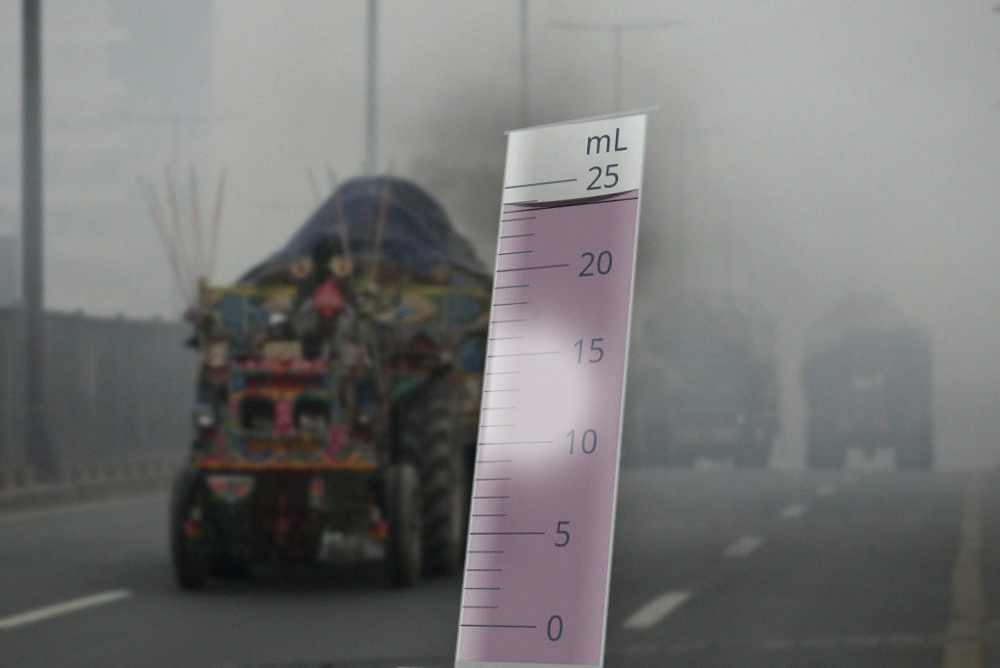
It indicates **23.5** mL
